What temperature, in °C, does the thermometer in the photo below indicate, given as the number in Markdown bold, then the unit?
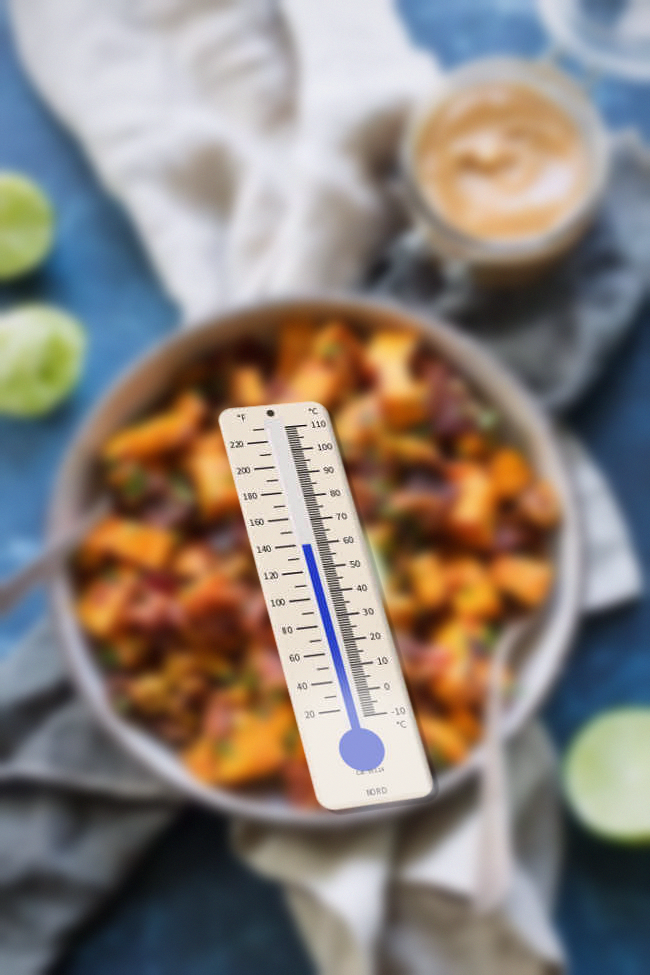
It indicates **60** °C
